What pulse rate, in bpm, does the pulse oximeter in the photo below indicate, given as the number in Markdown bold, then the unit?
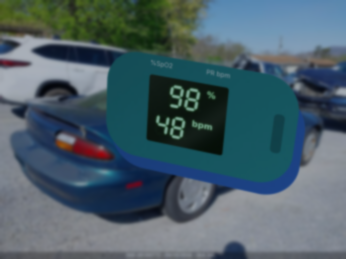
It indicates **48** bpm
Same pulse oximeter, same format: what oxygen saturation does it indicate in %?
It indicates **98** %
